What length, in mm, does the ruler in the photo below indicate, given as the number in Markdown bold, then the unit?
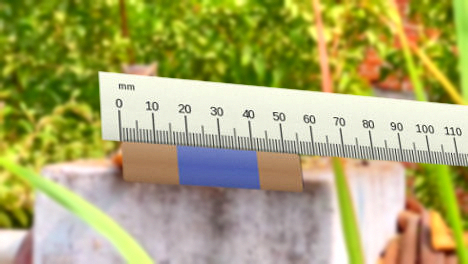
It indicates **55** mm
